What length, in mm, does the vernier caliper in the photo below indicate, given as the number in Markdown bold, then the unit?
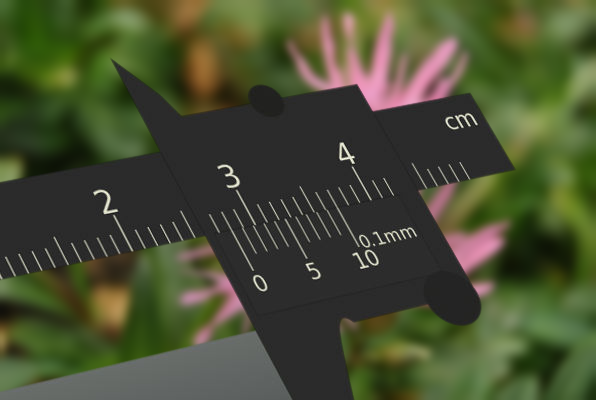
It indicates **28.0** mm
